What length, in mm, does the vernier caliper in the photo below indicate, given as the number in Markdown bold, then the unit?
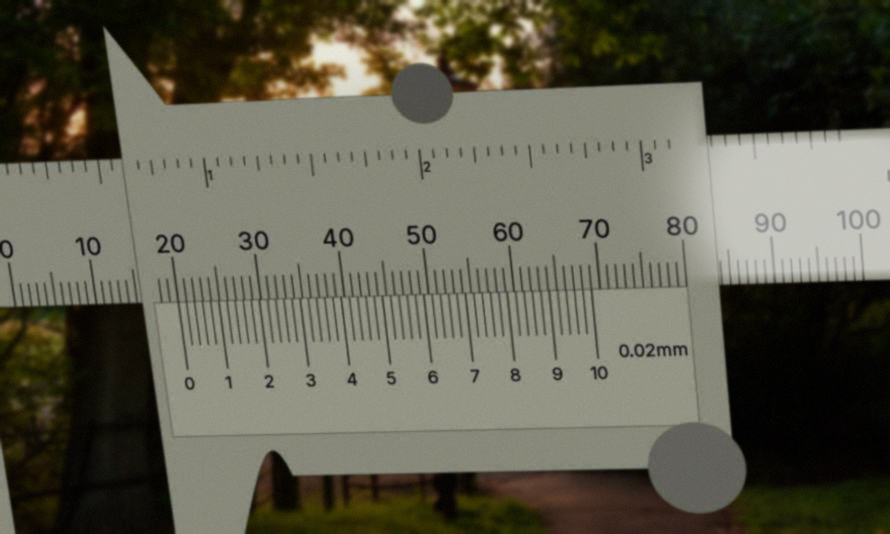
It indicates **20.0** mm
